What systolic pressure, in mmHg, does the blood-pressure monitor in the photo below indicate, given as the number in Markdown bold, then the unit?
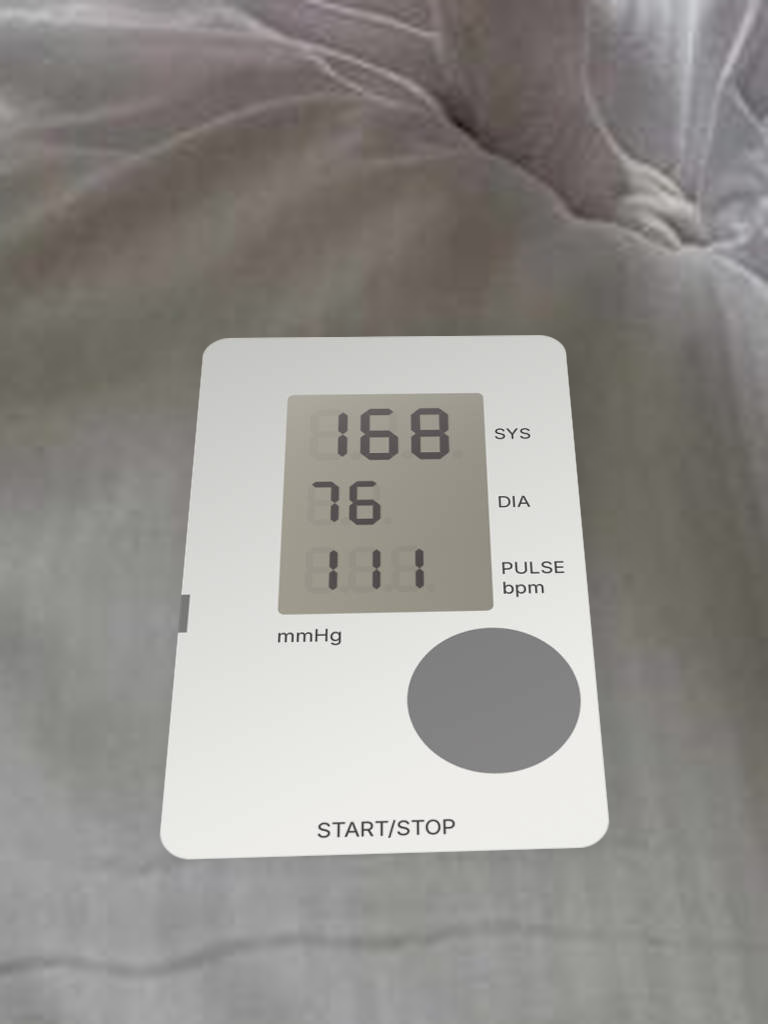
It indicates **168** mmHg
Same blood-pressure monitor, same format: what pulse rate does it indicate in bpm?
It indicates **111** bpm
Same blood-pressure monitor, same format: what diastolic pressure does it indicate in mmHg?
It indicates **76** mmHg
